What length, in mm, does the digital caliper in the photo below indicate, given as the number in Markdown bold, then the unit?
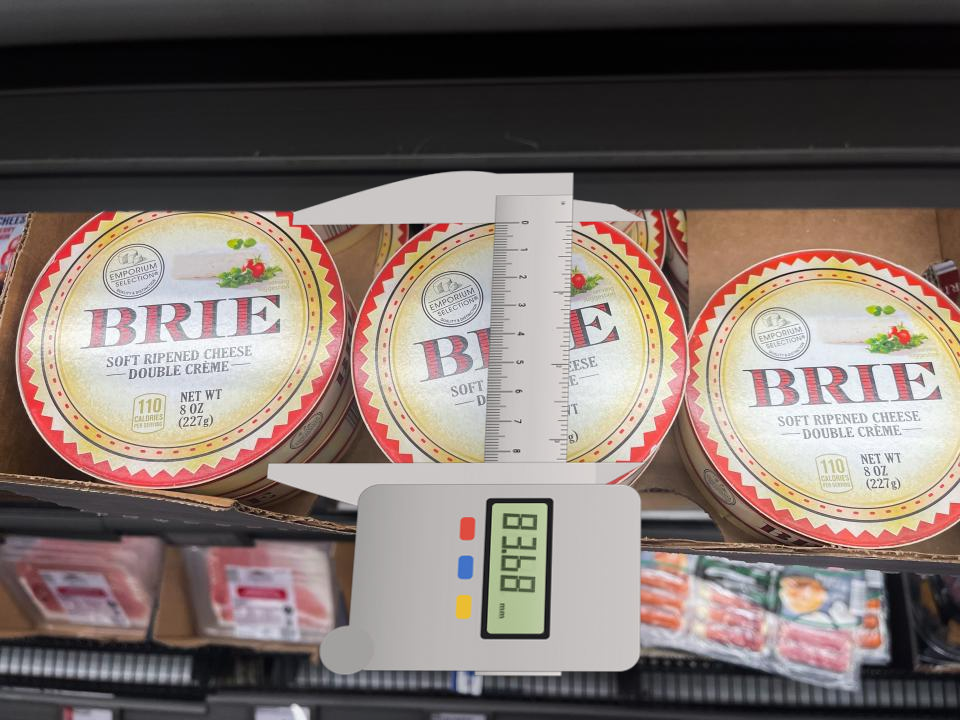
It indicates **83.68** mm
